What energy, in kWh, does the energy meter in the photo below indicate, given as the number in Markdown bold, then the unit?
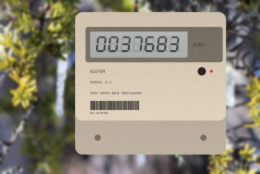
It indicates **37683** kWh
